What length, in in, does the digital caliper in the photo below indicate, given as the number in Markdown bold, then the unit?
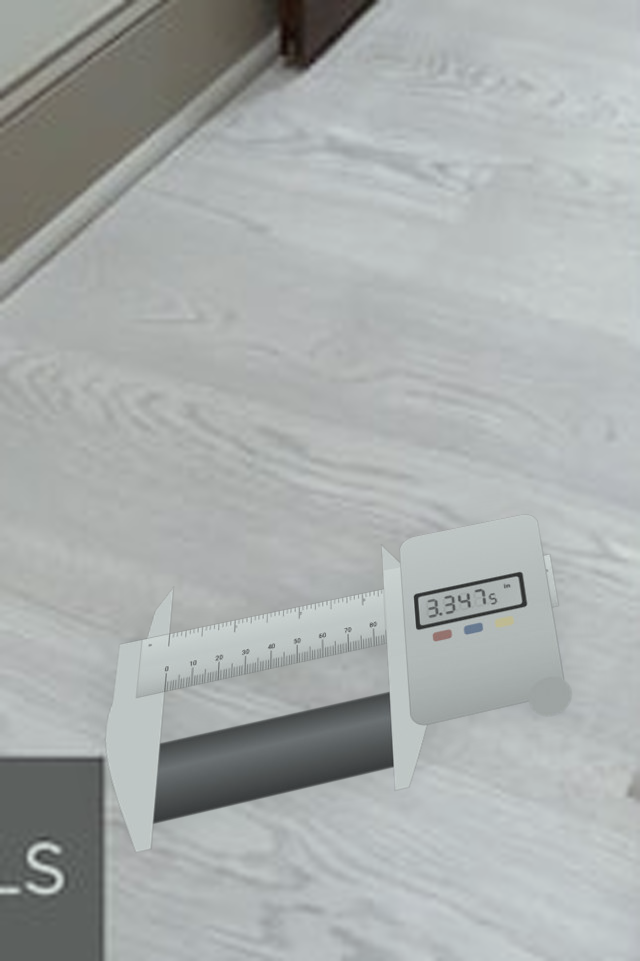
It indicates **3.3475** in
